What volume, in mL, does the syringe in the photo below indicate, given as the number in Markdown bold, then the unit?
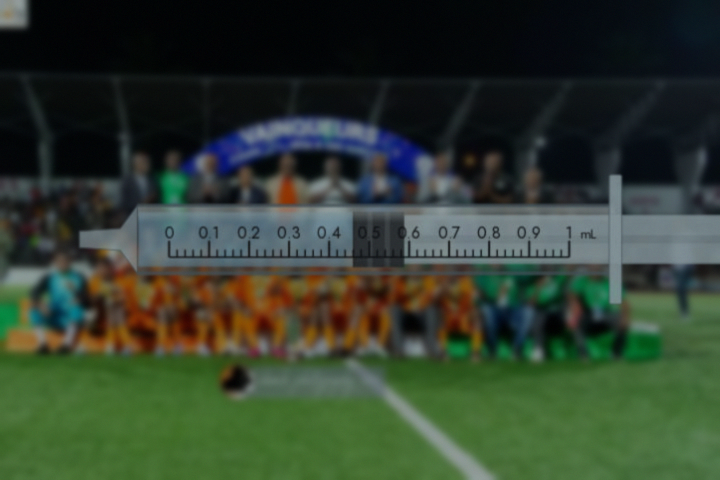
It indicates **0.46** mL
